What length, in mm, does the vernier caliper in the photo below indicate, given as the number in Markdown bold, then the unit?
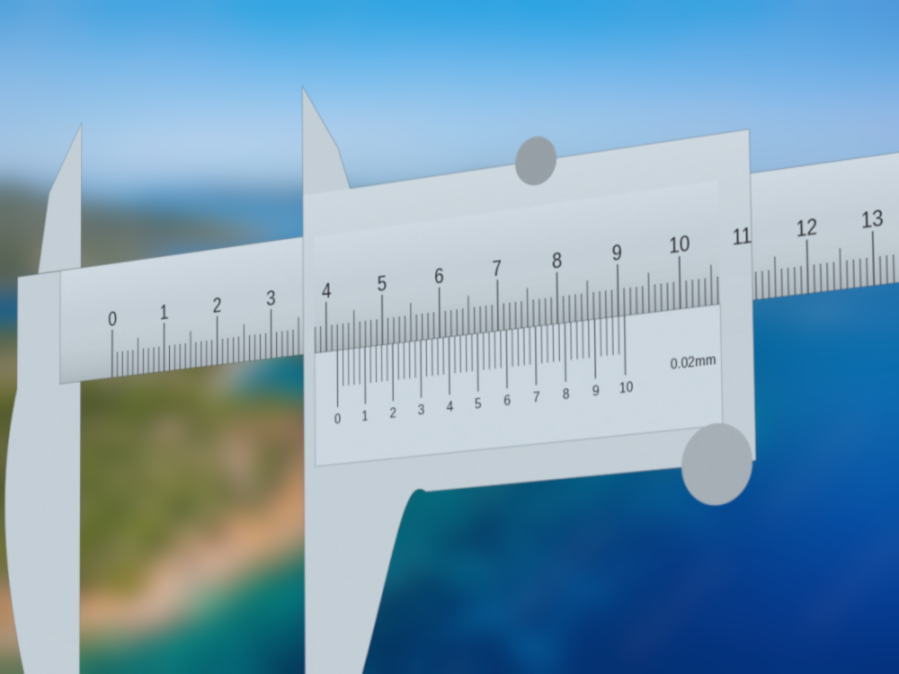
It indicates **42.0** mm
